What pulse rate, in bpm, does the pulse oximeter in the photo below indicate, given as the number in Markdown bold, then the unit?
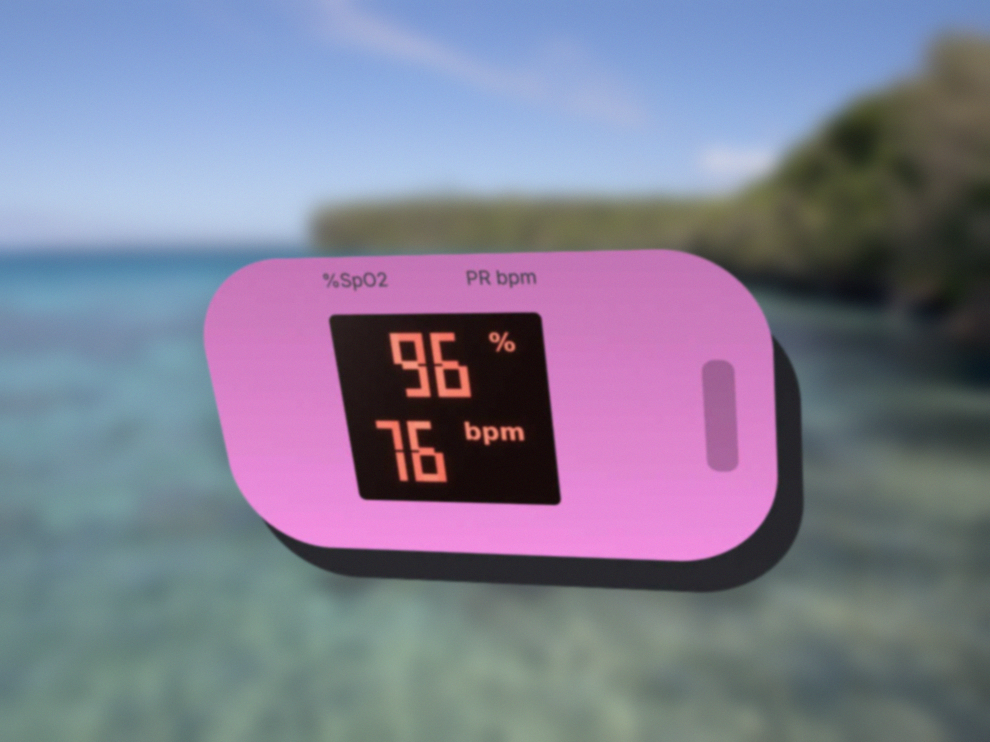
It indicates **76** bpm
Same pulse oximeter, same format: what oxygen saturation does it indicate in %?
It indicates **96** %
